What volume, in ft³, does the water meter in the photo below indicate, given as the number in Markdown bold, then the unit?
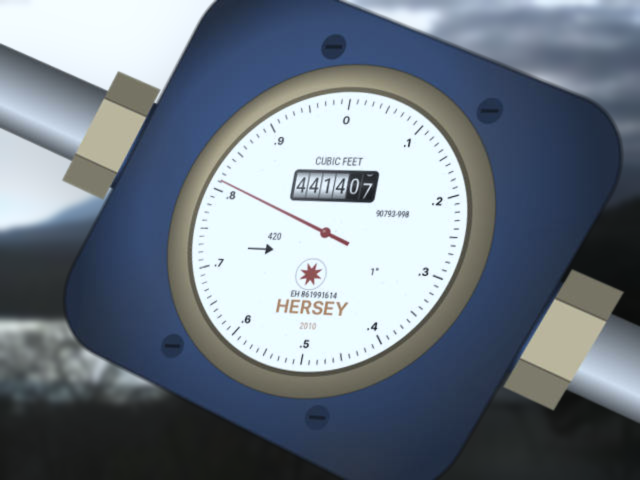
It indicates **441406.81** ft³
